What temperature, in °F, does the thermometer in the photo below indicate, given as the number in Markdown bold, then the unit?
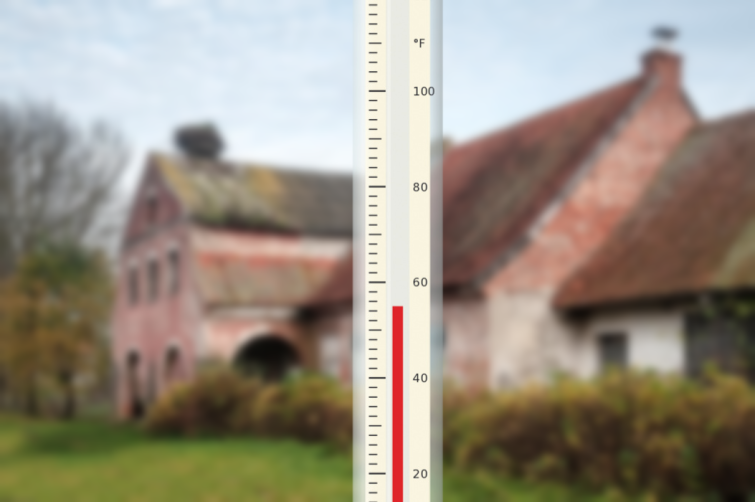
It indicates **55** °F
